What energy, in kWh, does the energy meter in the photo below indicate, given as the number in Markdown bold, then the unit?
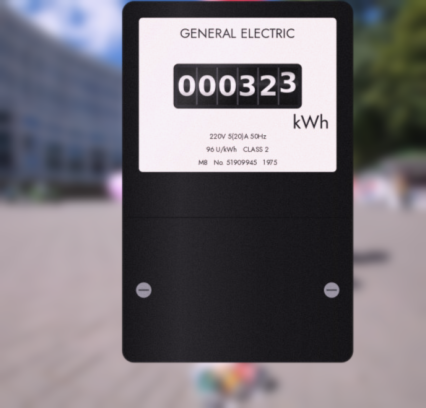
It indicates **323** kWh
